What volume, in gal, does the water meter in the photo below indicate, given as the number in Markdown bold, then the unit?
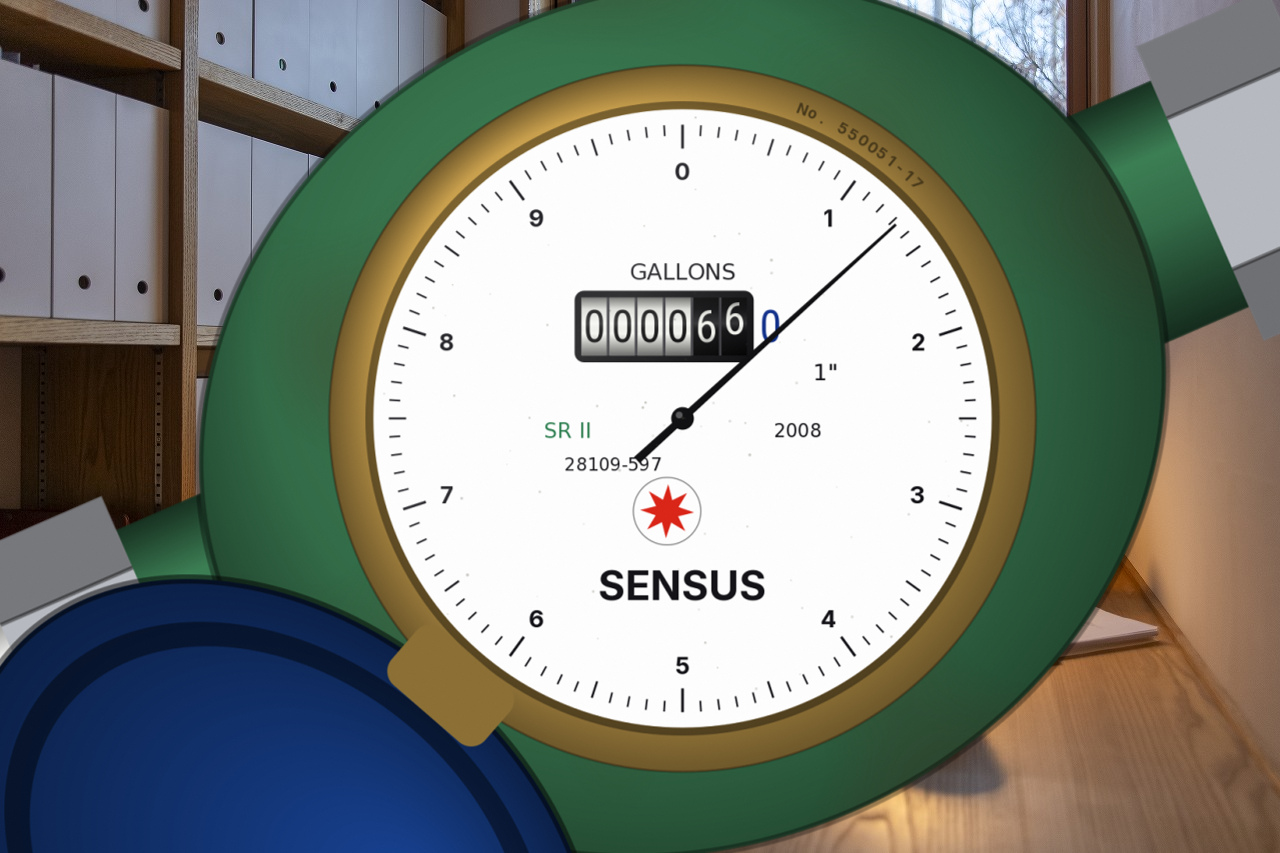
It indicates **661.3** gal
